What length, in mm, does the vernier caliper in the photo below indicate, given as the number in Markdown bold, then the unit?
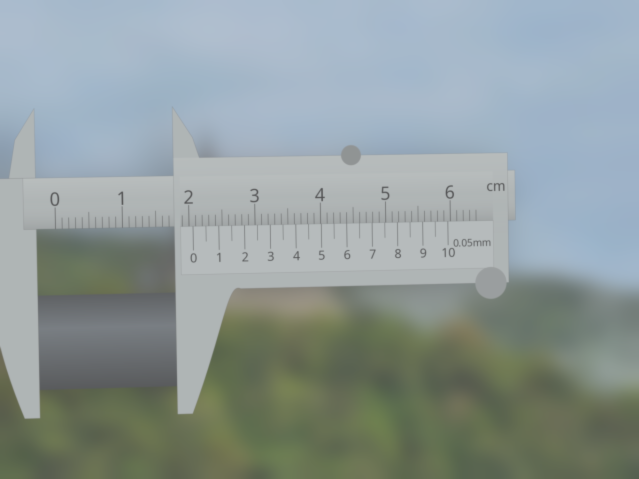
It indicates **20.6** mm
